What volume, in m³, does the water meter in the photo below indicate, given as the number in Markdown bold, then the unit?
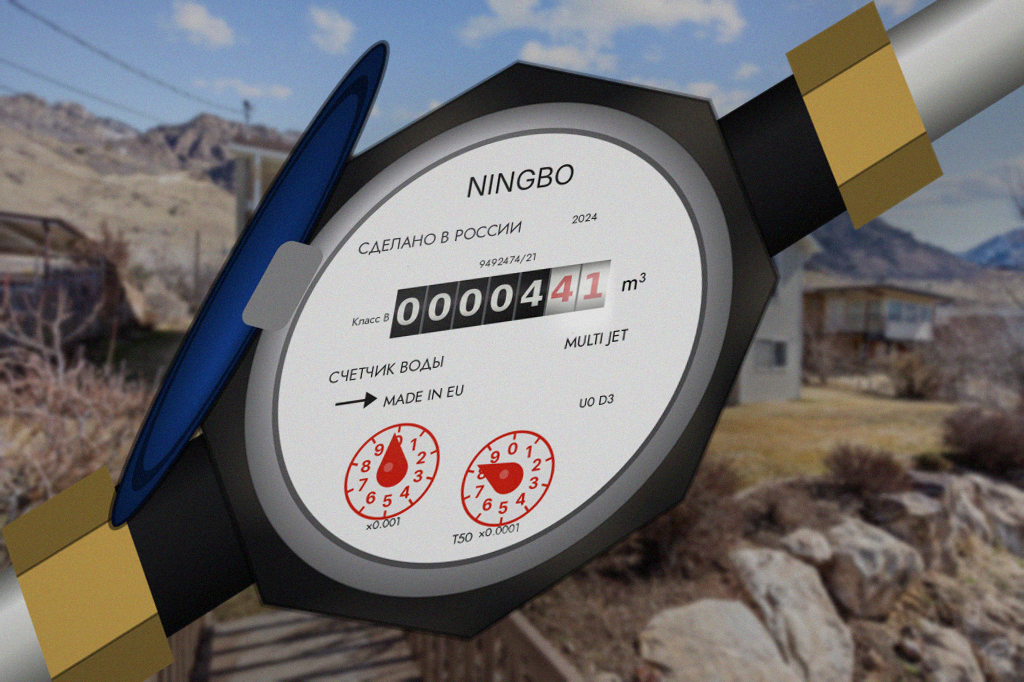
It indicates **4.4098** m³
